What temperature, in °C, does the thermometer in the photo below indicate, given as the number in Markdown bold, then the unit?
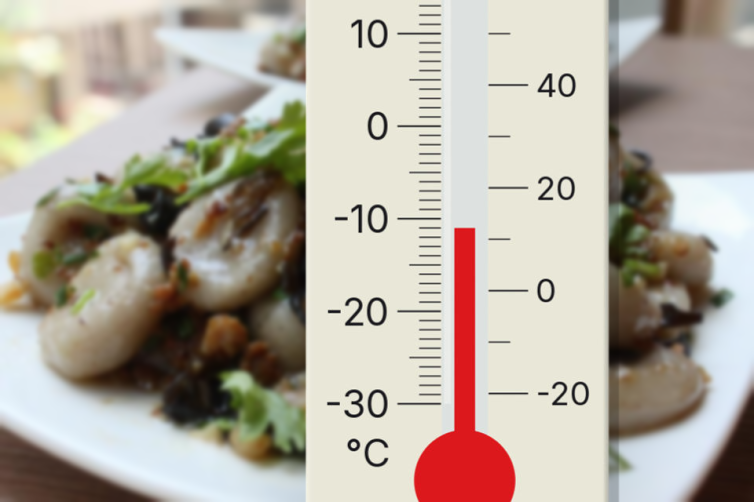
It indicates **-11** °C
